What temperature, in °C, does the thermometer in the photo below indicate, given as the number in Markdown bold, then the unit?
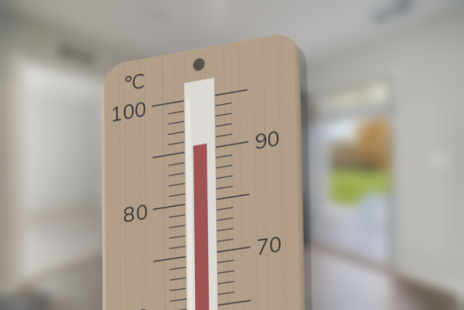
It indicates **91** °C
